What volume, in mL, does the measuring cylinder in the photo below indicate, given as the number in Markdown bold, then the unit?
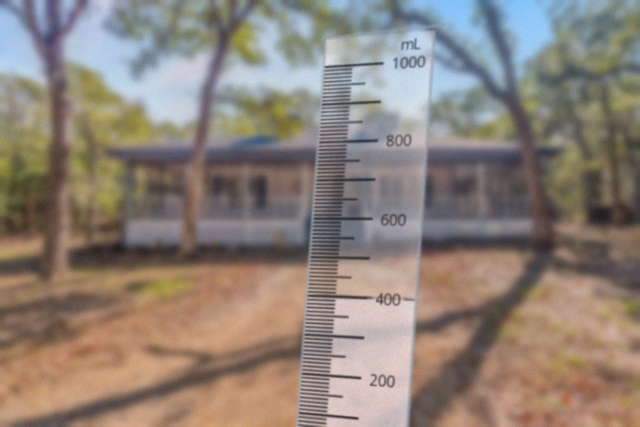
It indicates **400** mL
